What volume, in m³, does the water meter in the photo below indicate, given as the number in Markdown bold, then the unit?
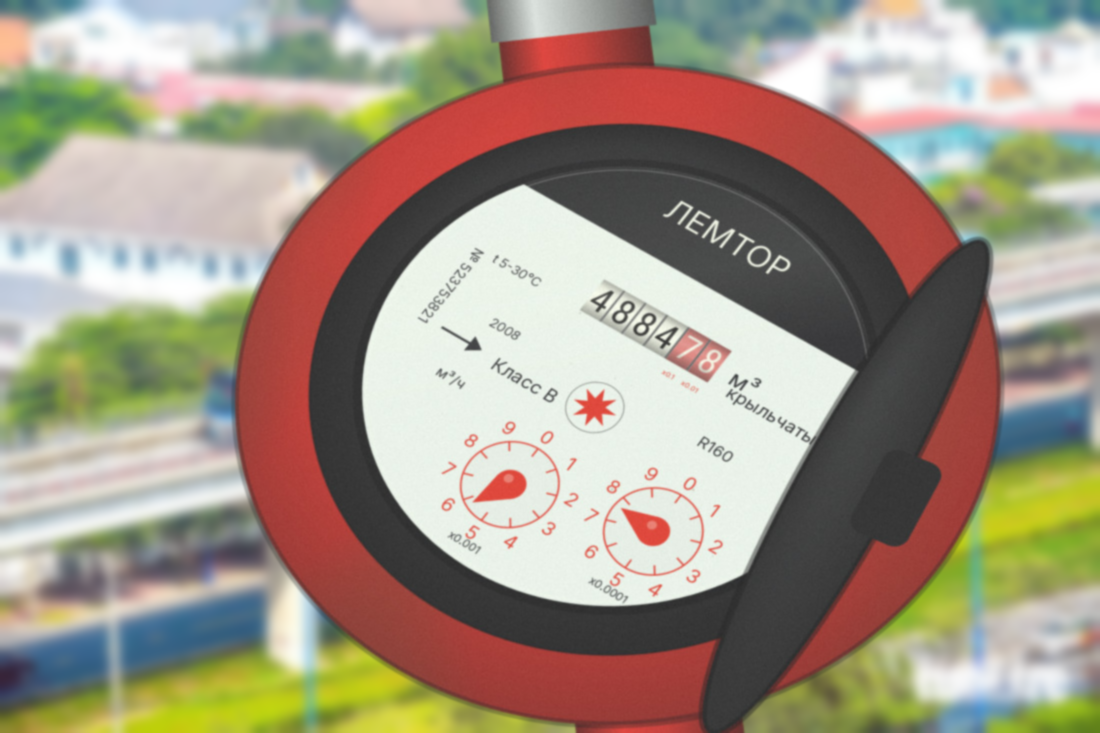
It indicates **4884.7857** m³
